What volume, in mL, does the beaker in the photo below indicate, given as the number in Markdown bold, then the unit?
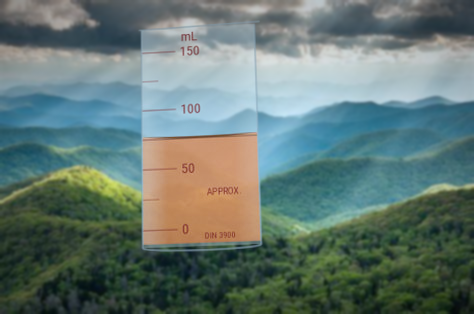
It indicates **75** mL
